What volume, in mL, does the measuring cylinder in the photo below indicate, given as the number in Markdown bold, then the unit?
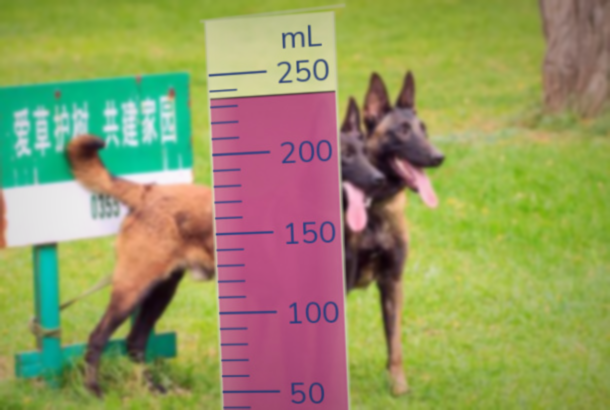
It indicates **235** mL
